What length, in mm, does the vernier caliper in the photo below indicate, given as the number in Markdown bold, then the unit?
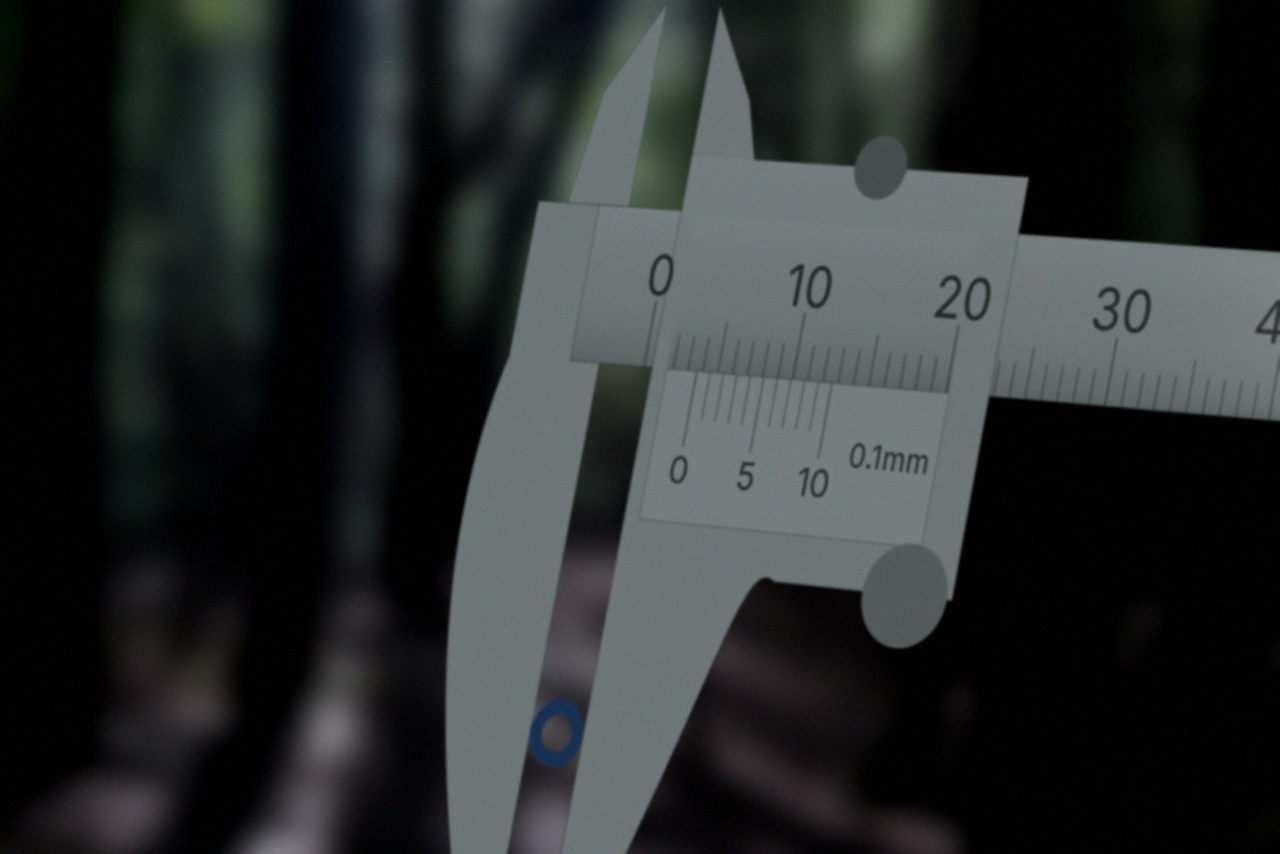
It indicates **3.6** mm
